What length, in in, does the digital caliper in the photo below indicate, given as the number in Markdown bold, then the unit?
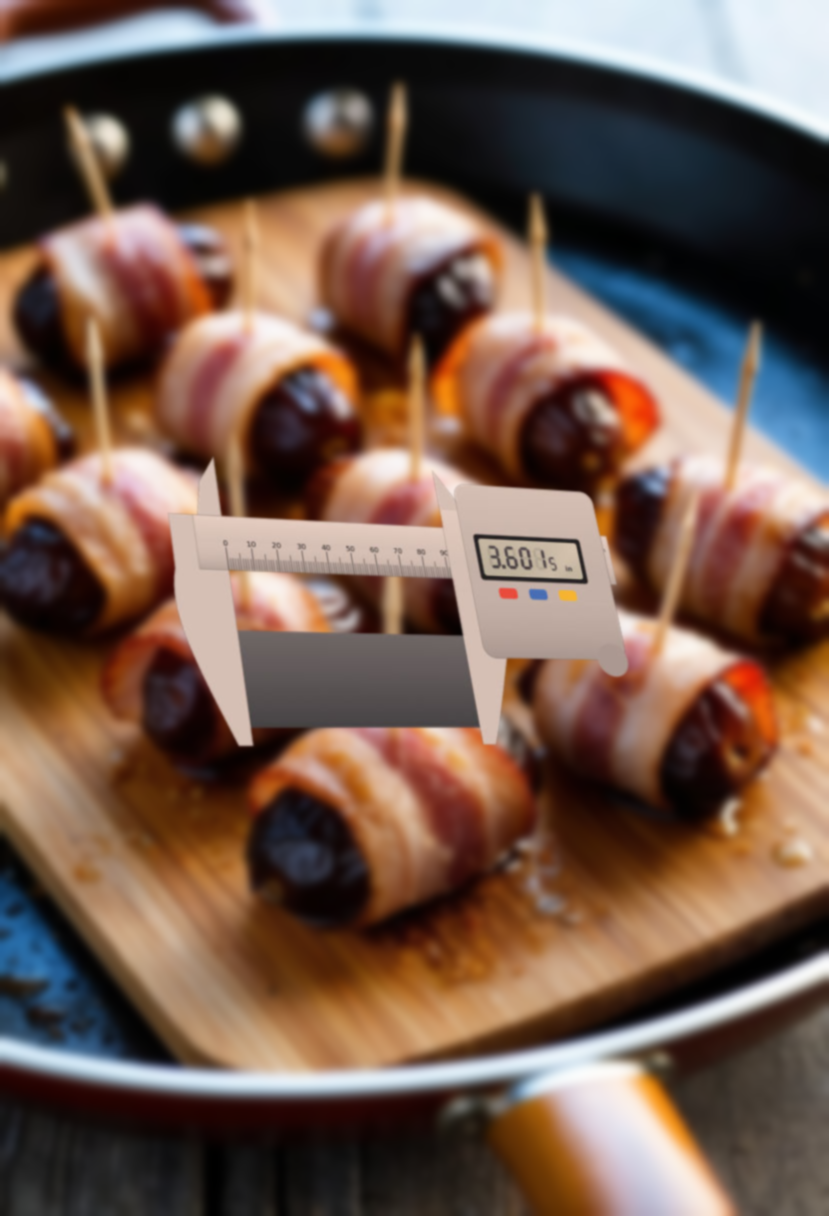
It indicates **3.6015** in
